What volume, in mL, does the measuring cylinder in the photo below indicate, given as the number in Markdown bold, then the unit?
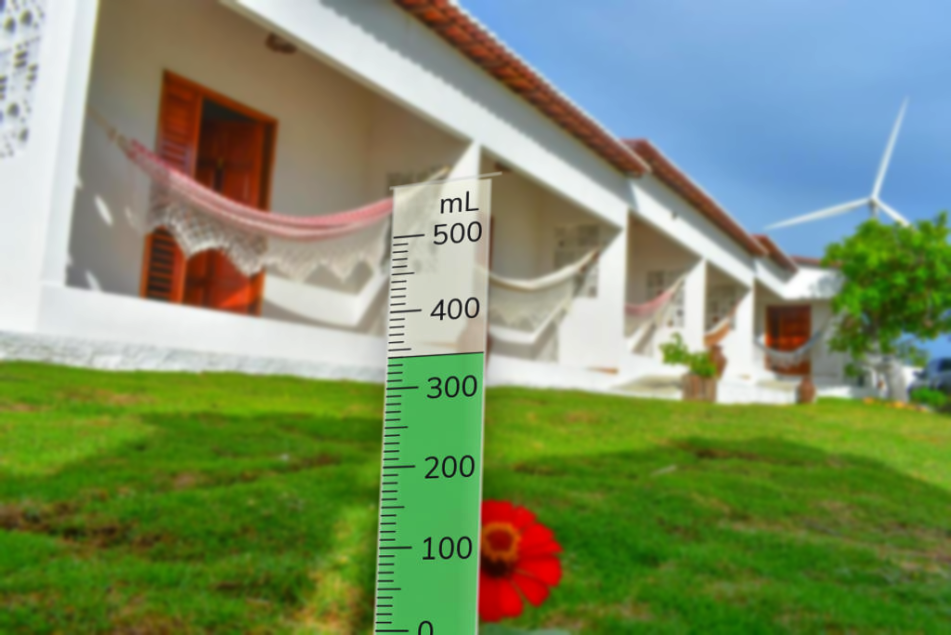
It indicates **340** mL
